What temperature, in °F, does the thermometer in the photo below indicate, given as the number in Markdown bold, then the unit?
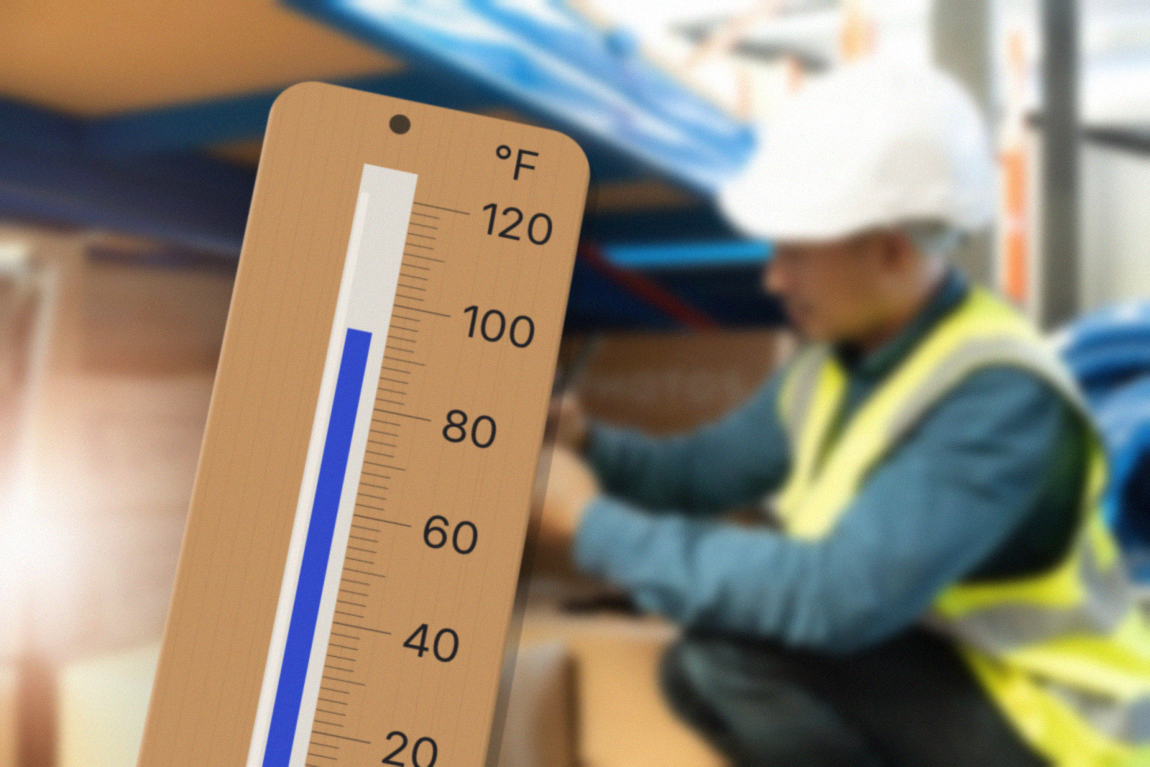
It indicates **94** °F
